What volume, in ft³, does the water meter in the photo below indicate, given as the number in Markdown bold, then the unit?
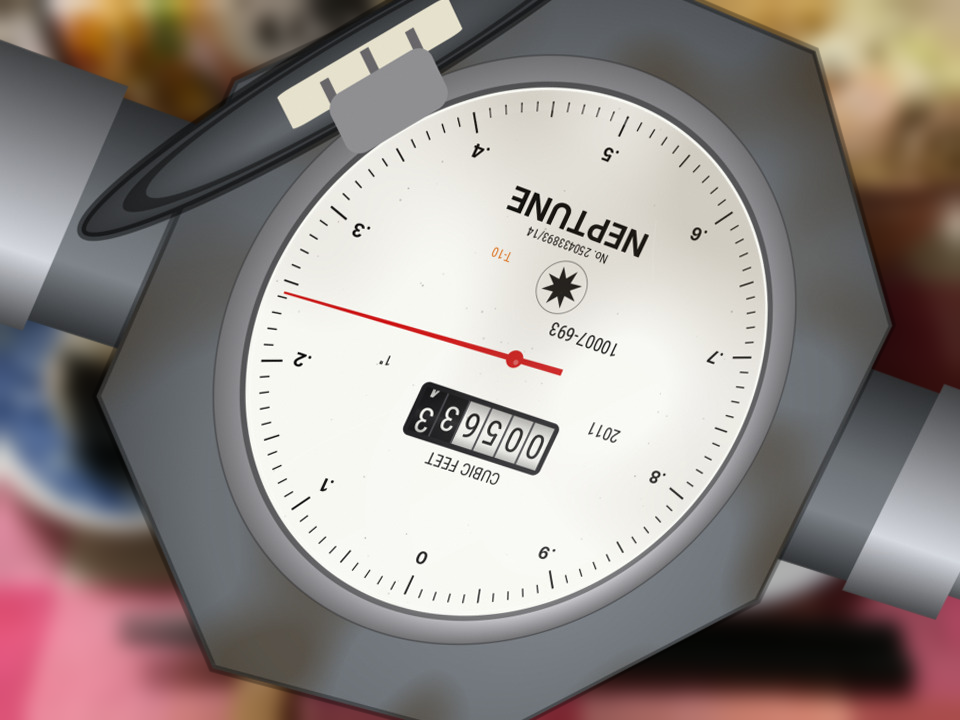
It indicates **5633.24** ft³
